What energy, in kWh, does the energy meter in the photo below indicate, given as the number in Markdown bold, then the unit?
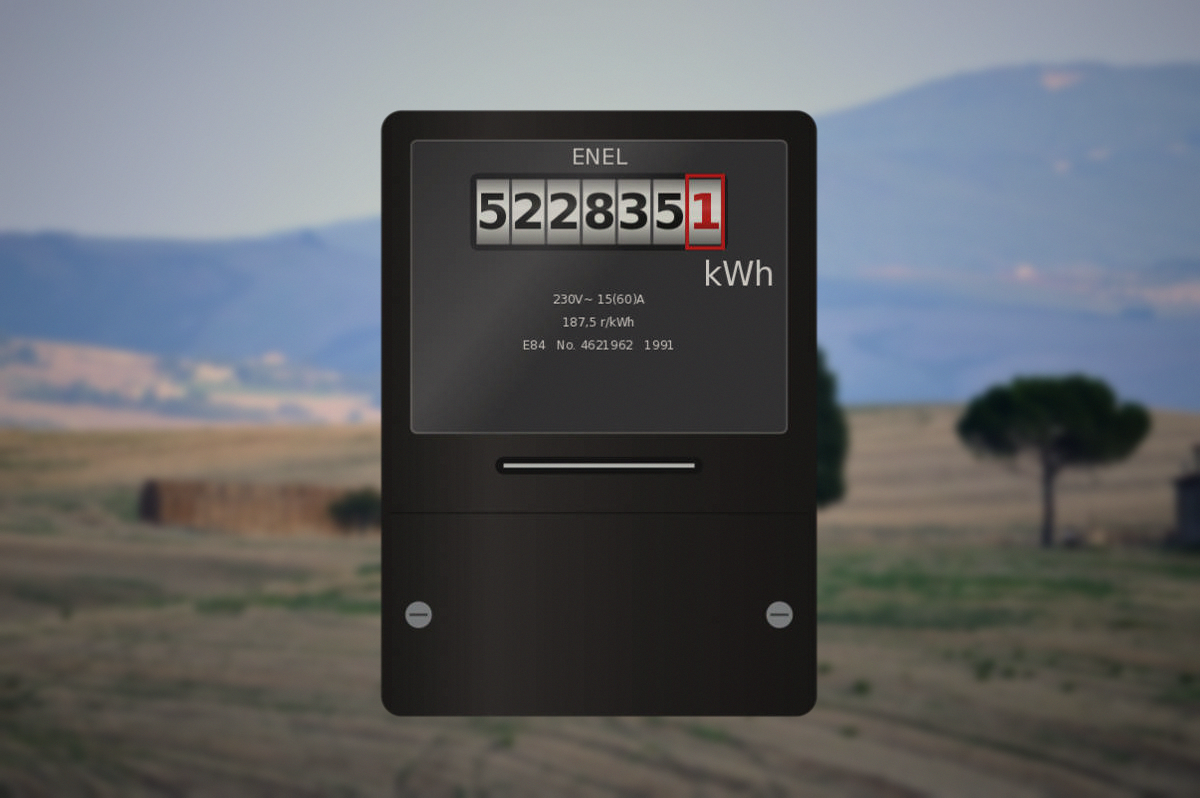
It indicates **522835.1** kWh
